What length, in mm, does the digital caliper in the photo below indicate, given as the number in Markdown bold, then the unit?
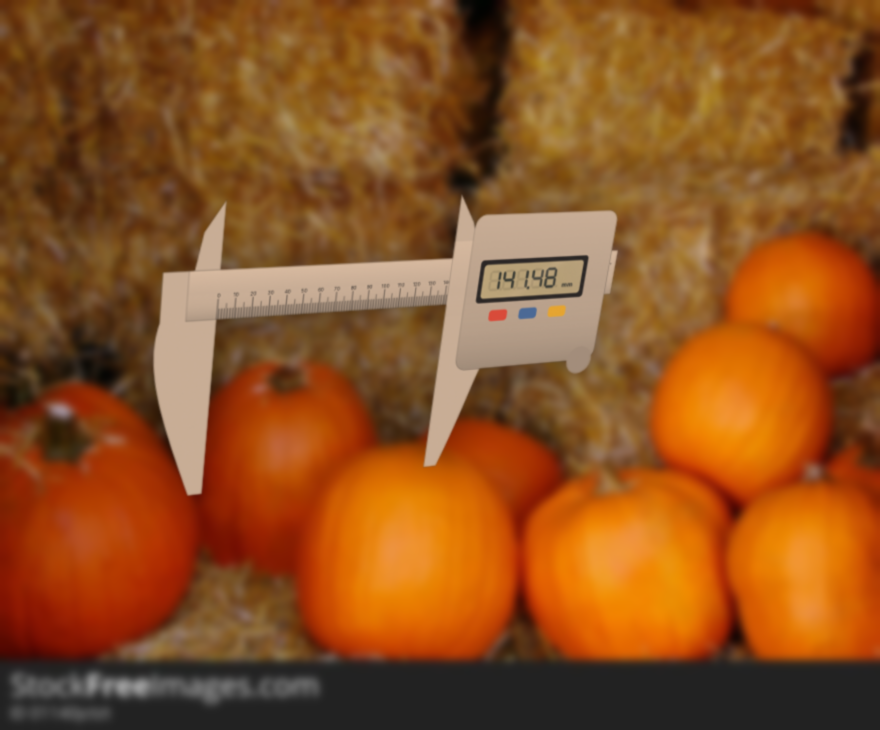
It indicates **141.48** mm
